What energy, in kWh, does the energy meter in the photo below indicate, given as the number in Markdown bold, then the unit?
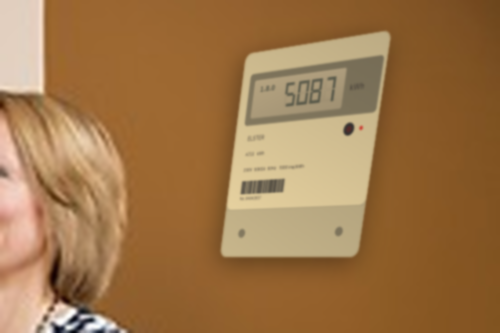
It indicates **5087** kWh
